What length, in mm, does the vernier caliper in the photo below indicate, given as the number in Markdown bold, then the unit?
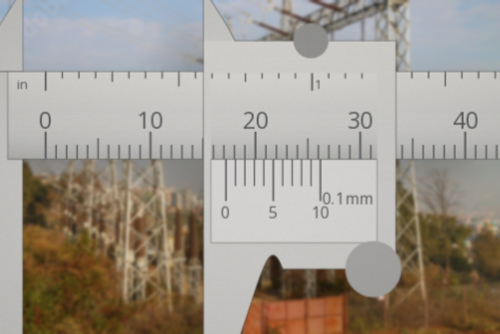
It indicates **17.2** mm
